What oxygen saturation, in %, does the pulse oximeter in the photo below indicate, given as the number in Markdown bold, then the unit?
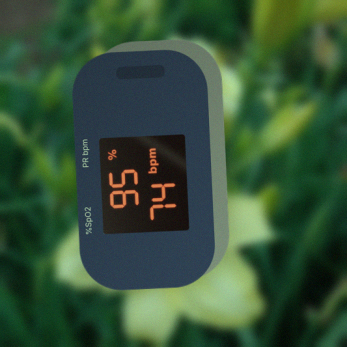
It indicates **95** %
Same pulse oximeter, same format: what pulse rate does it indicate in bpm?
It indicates **74** bpm
